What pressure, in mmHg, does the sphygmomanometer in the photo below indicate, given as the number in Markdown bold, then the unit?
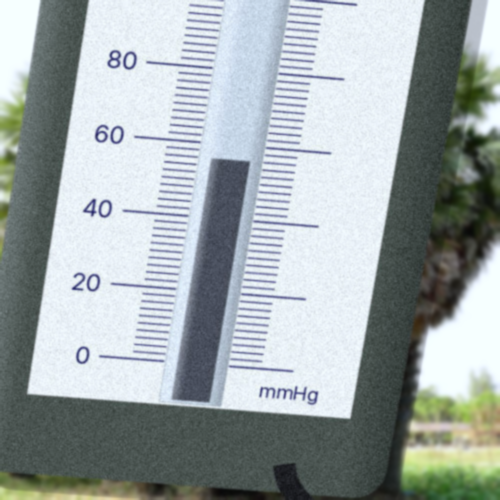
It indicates **56** mmHg
